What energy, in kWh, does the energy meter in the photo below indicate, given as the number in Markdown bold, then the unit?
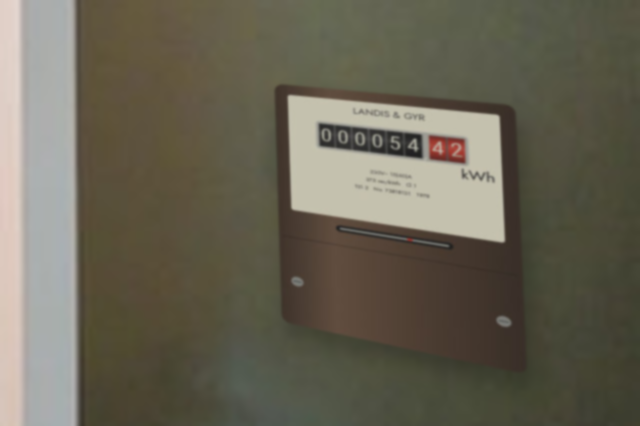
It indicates **54.42** kWh
